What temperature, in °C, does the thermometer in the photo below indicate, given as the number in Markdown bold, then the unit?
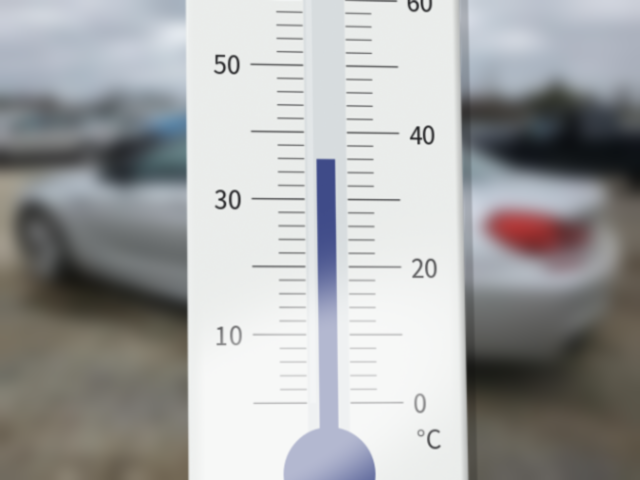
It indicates **36** °C
